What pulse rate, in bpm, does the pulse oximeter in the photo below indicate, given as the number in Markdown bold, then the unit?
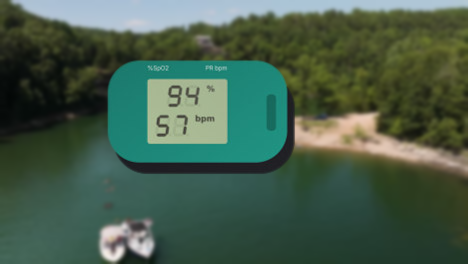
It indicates **57** bpm
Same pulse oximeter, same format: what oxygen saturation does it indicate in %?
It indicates **94** %
